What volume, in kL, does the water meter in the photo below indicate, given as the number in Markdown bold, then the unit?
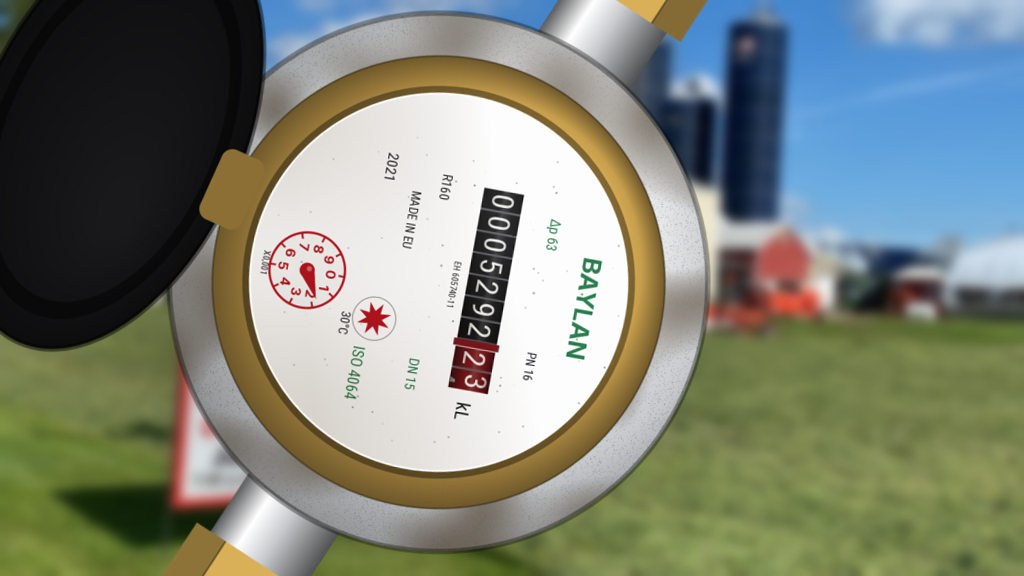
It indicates **5292.231** kL
